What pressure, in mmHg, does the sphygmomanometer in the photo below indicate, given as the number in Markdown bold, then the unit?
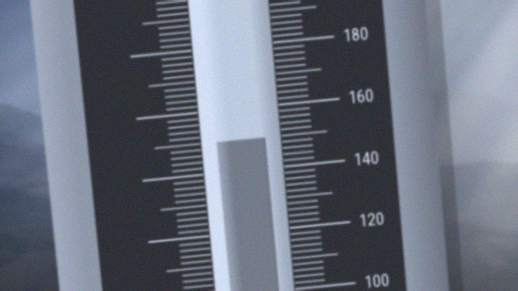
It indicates **150** mmHg
